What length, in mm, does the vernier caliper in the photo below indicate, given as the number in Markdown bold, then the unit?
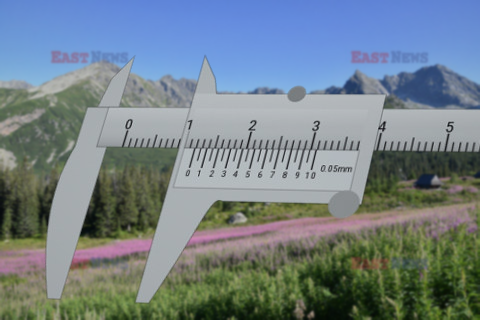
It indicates **11.8** mm
